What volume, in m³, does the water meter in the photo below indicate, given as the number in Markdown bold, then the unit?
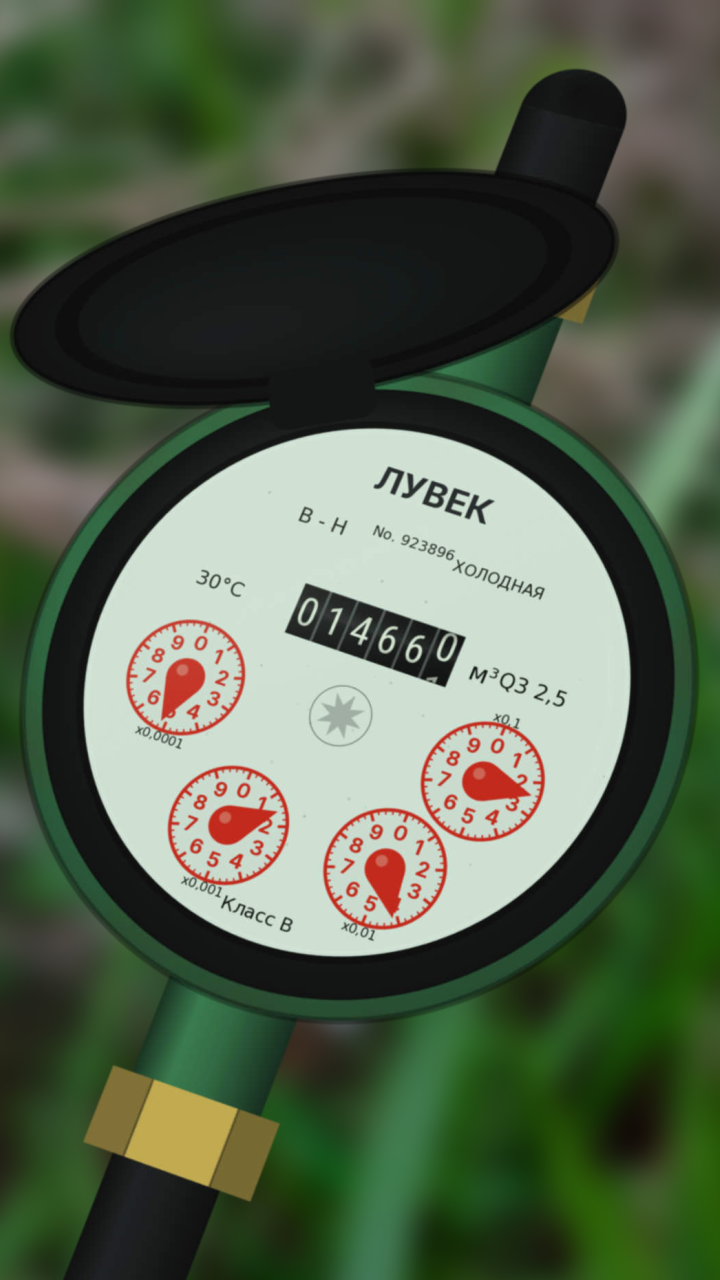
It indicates **14660.2415** m³
